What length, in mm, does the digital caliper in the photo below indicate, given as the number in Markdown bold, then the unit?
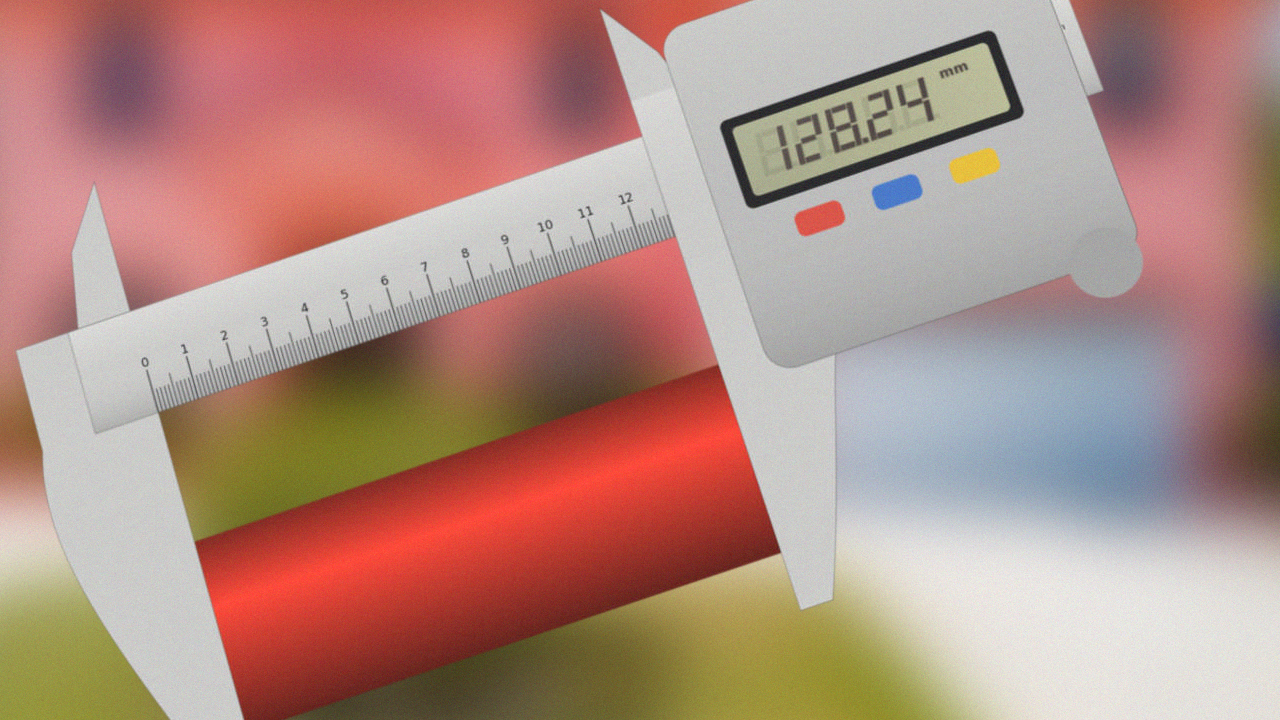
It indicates **128.24** mm
